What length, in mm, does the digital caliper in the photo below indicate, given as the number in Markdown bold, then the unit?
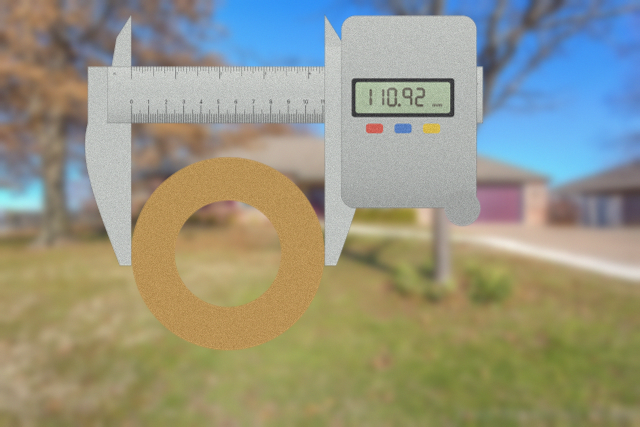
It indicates **110.92** mm
